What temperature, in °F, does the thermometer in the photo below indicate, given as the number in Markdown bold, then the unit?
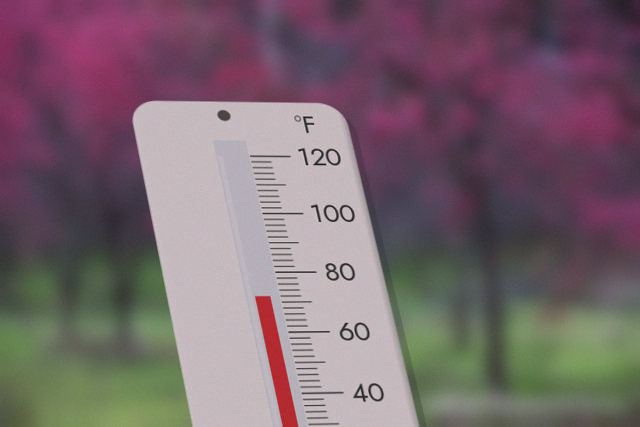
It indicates **72** °F
